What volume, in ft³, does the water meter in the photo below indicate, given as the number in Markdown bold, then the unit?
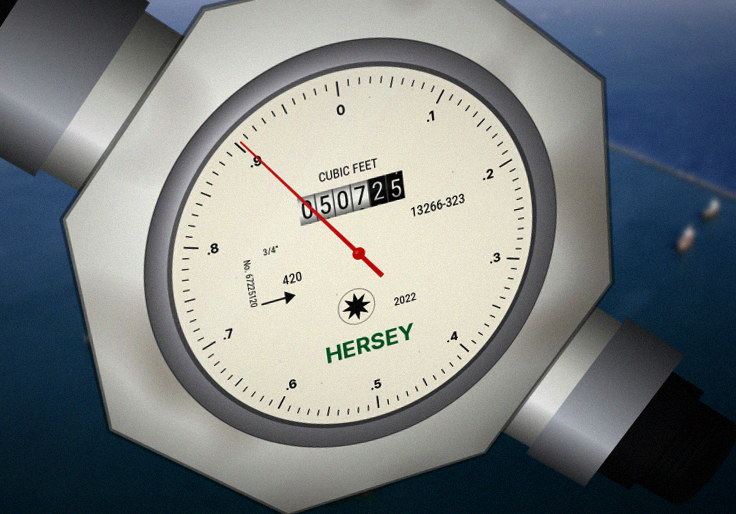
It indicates **50724.90** ft³
